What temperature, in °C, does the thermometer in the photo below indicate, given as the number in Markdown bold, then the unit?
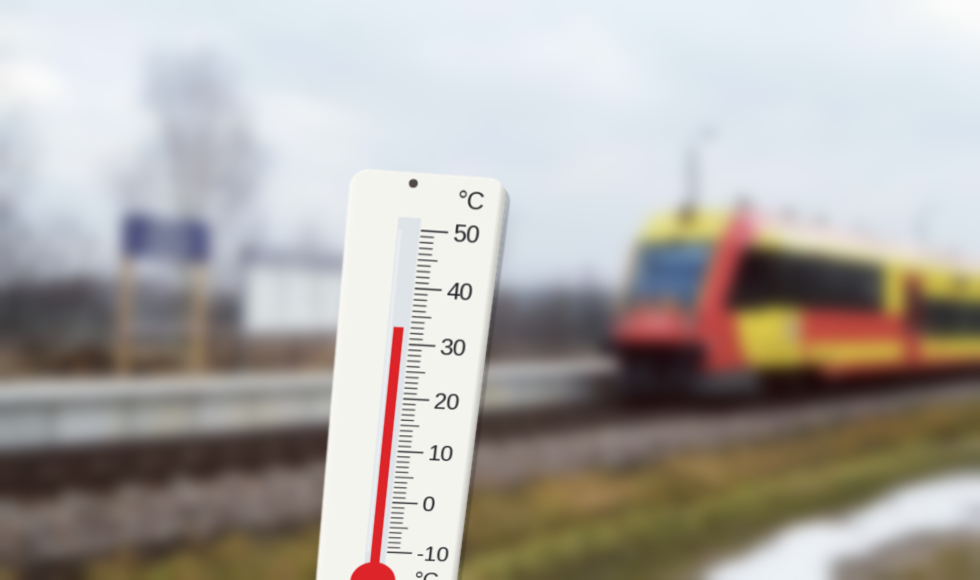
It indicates **33** °C
